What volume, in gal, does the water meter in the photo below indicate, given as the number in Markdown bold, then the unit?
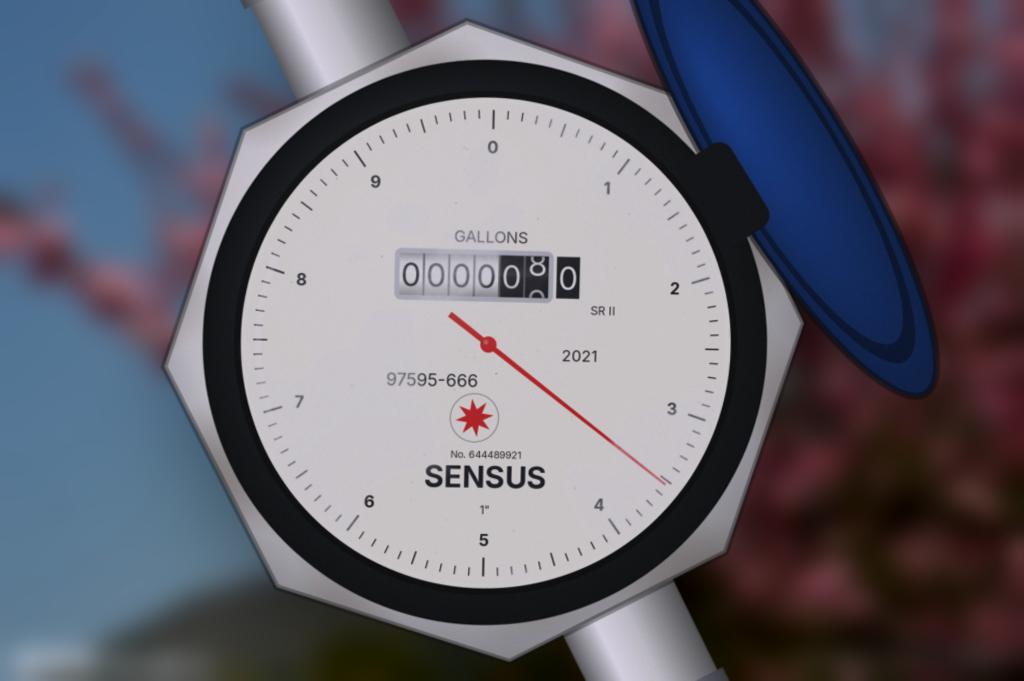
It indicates **83.5** gal
